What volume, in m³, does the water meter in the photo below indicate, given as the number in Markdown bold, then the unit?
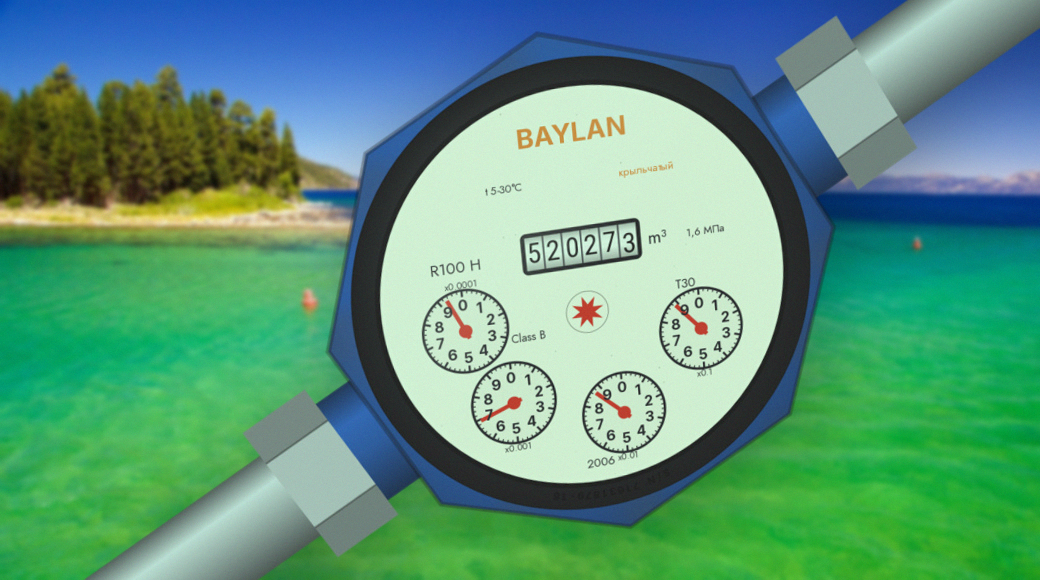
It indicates **520272.8869** m³
